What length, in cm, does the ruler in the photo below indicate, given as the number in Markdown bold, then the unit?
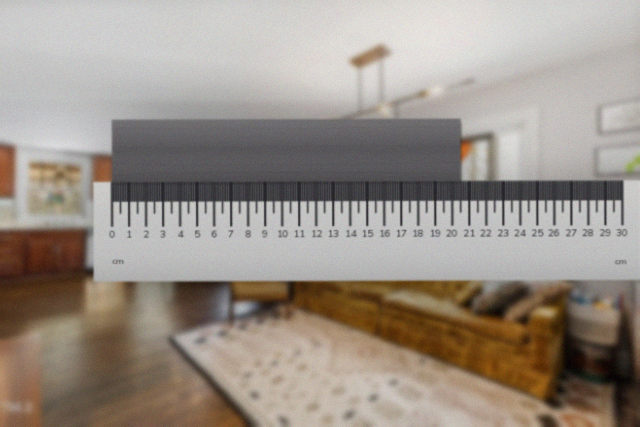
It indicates **20.5** cm
